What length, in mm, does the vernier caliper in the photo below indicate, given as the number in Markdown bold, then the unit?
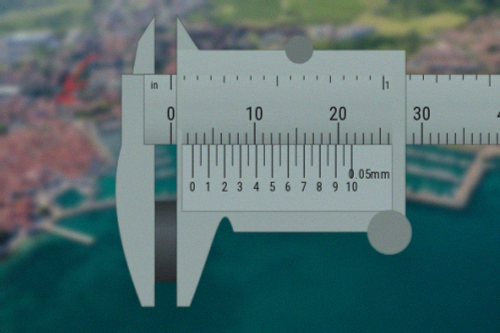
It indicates **2.6** mm
